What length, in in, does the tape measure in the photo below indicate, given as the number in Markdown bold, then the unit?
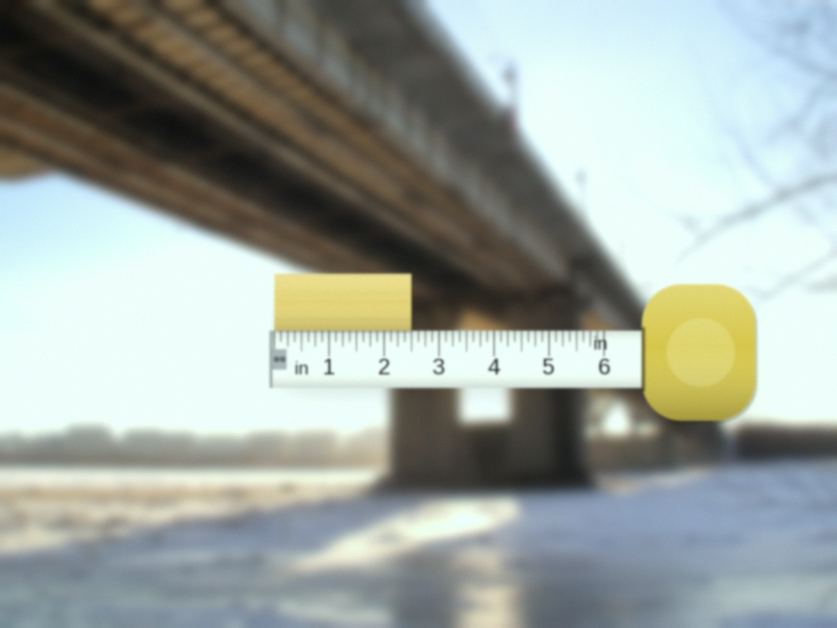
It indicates **2.5** in
